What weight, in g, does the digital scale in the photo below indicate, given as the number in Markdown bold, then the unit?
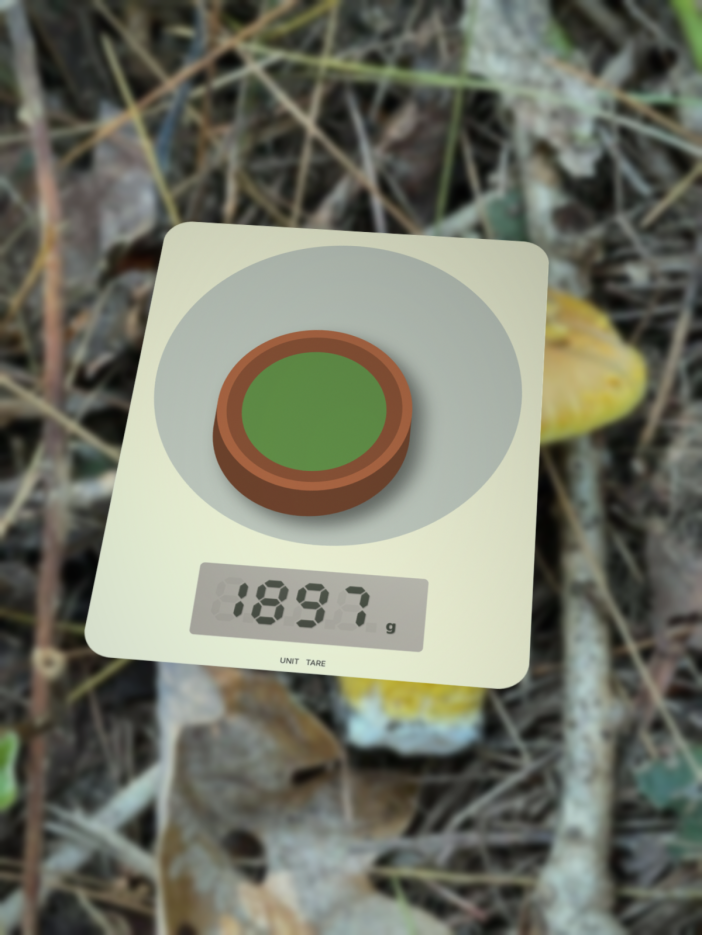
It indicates **1897** g
